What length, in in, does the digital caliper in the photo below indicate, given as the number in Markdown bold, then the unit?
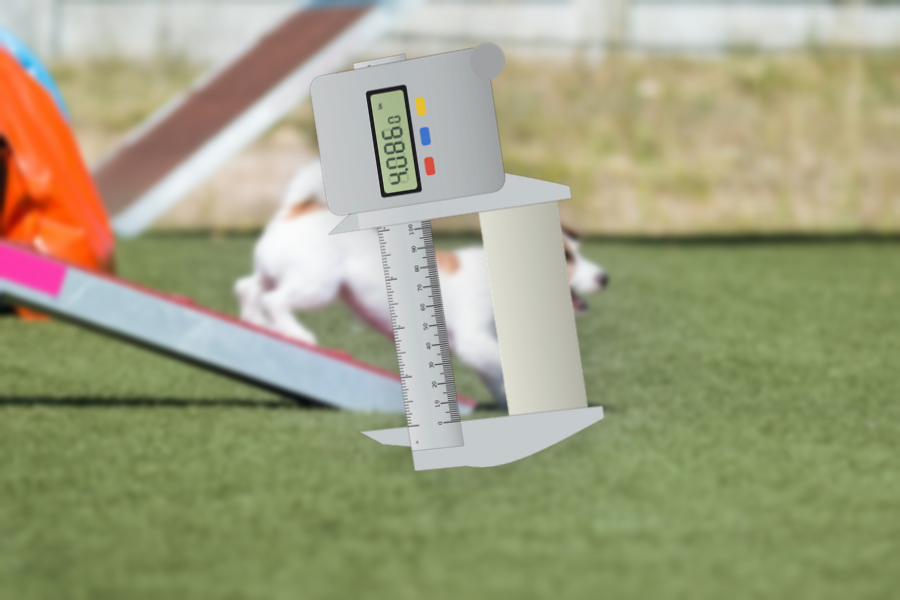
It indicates **4.0860** in
